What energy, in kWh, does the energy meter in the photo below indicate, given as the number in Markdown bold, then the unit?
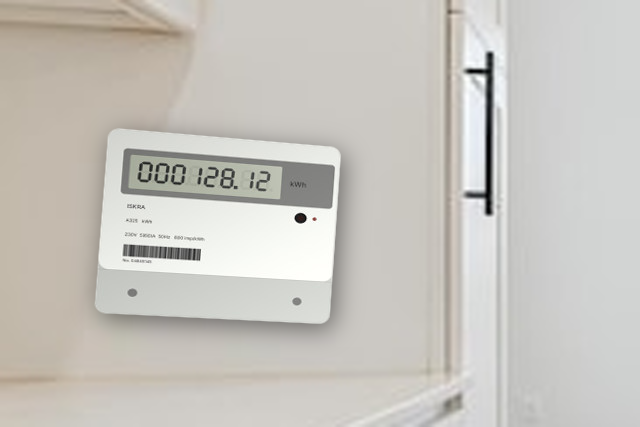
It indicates **128.12** kWh
